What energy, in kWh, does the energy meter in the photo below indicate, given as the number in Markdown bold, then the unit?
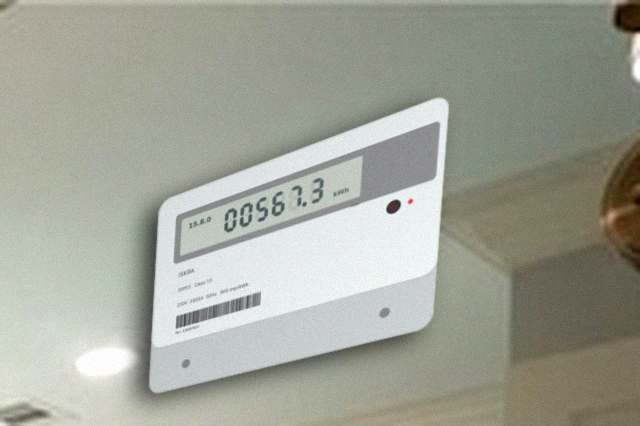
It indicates **567.3** kWh
